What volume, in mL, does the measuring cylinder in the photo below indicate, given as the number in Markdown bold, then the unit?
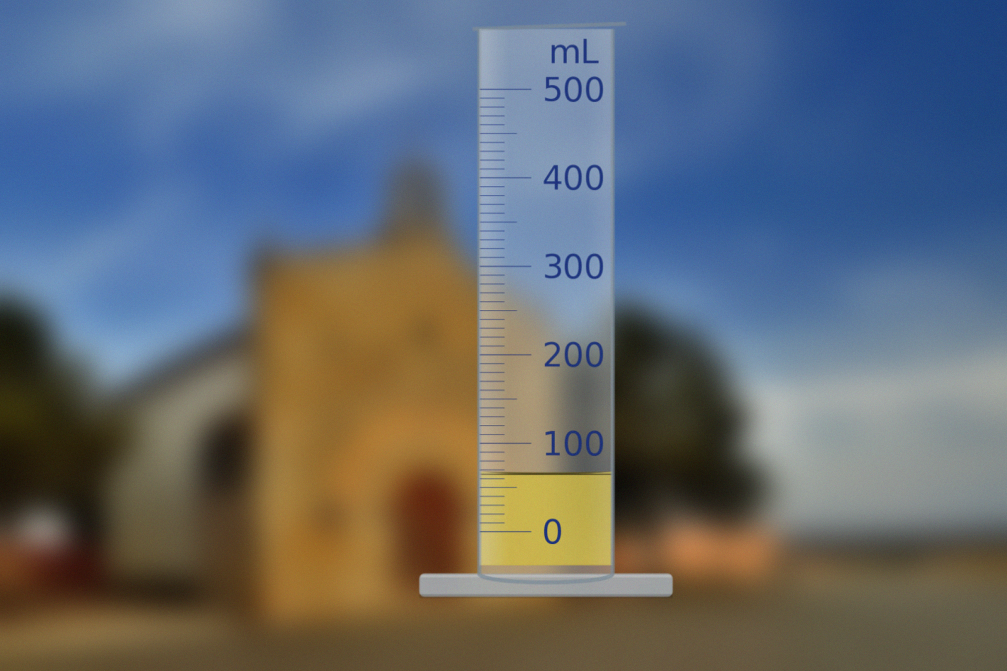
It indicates **65** mL
